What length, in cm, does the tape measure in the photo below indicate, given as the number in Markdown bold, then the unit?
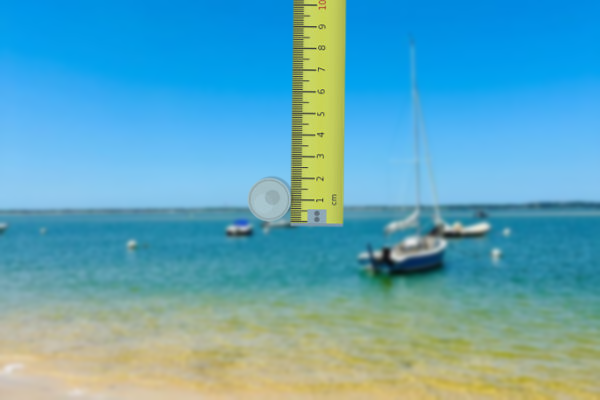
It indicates **2** cm
